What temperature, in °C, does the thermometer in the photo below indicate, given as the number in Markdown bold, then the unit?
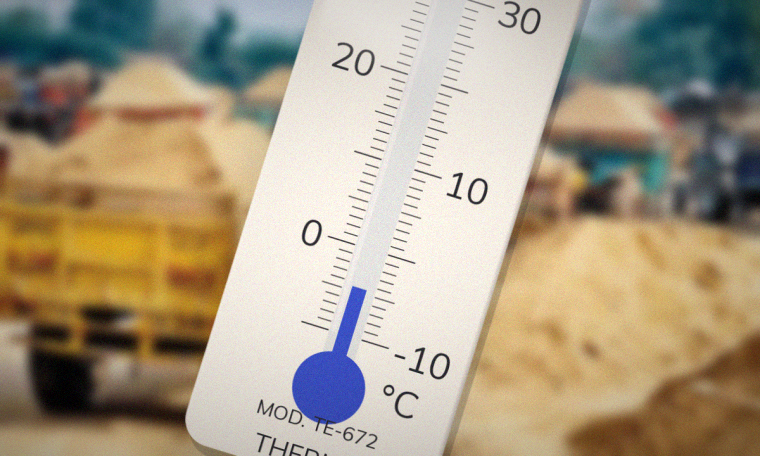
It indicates **-4.5** °C
